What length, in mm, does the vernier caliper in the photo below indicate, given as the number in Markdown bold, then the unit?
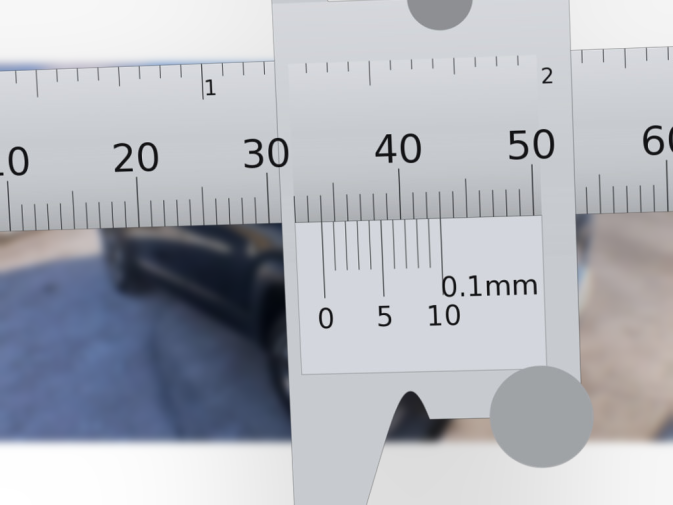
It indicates **34.0** mm
